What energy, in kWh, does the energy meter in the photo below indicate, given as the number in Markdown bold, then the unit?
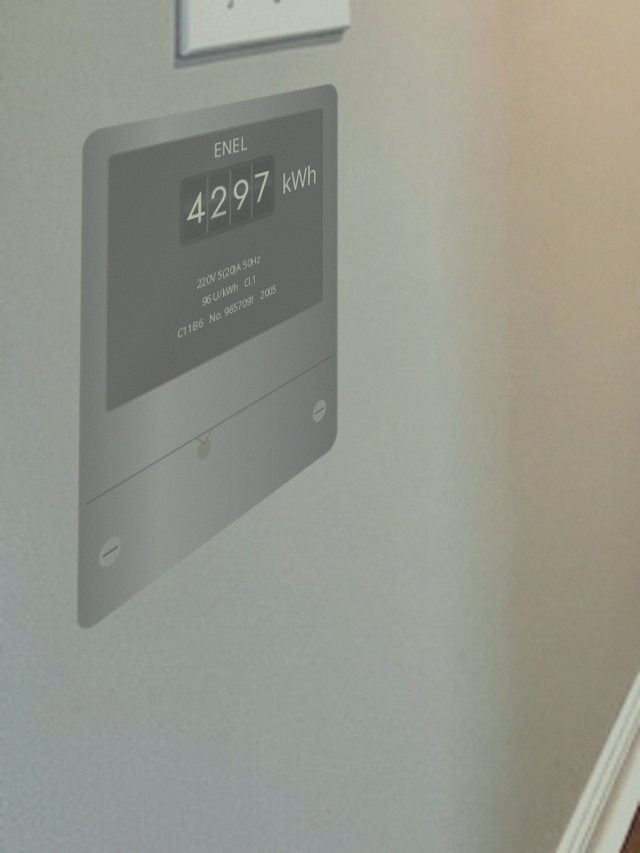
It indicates **4297** kWh
